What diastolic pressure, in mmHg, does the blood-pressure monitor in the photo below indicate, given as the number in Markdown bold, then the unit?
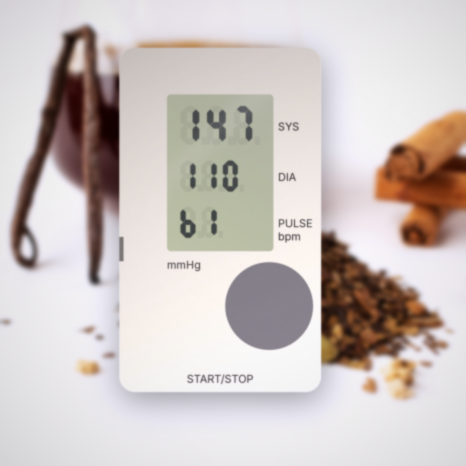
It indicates **110** mmHg
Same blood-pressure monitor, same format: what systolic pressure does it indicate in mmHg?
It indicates **147** mmHg
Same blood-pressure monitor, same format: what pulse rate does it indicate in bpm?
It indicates **61** bpm
